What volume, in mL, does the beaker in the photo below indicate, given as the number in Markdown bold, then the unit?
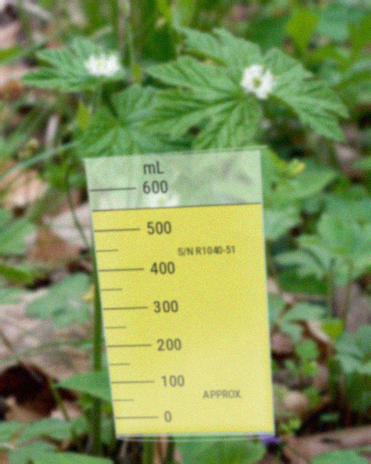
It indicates **550** mL
